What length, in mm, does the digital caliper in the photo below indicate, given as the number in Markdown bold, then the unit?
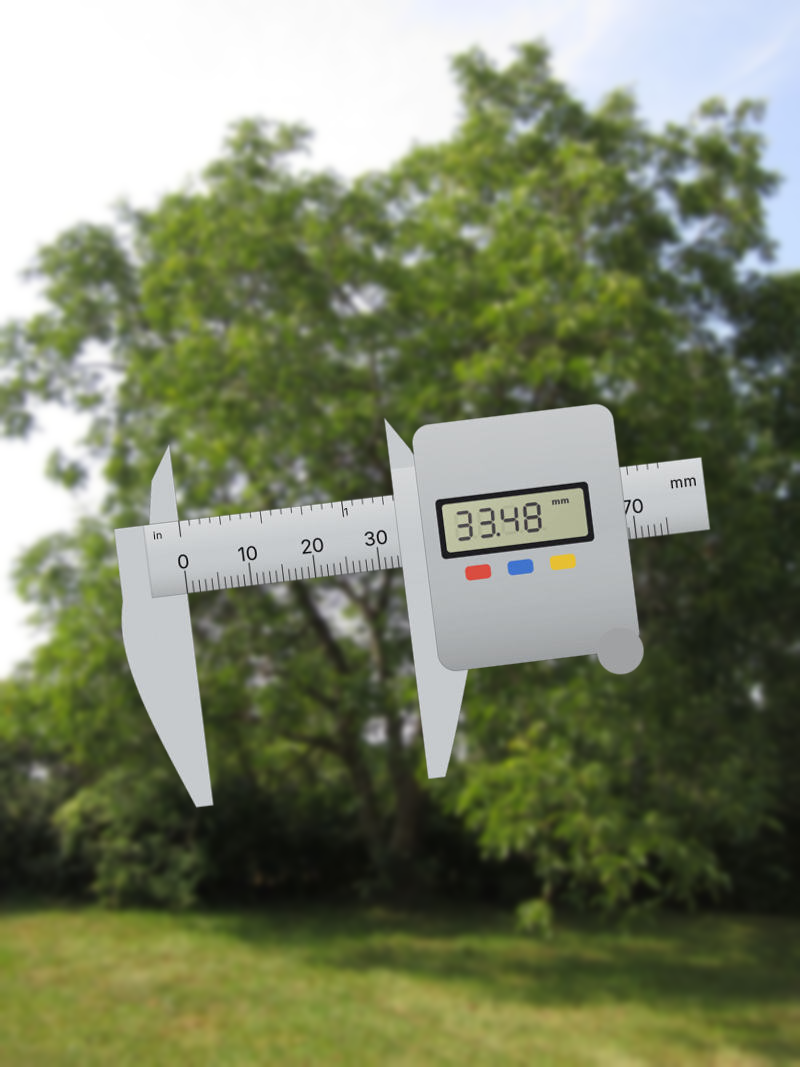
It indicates **33.48** mm
